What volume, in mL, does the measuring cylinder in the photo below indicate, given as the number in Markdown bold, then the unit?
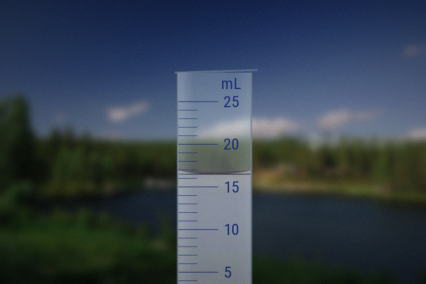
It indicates **16.5** mL
